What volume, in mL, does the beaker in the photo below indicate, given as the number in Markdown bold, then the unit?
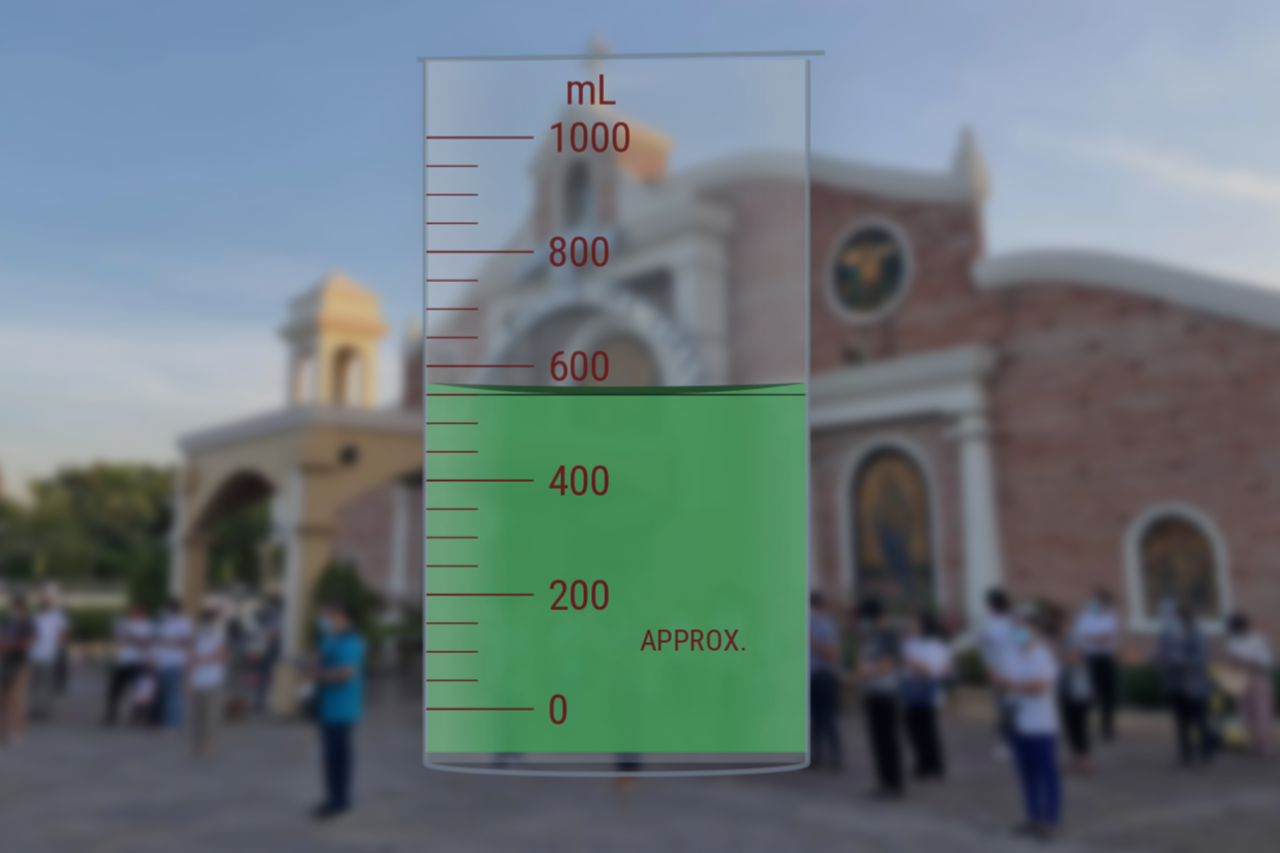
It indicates **550** mL
